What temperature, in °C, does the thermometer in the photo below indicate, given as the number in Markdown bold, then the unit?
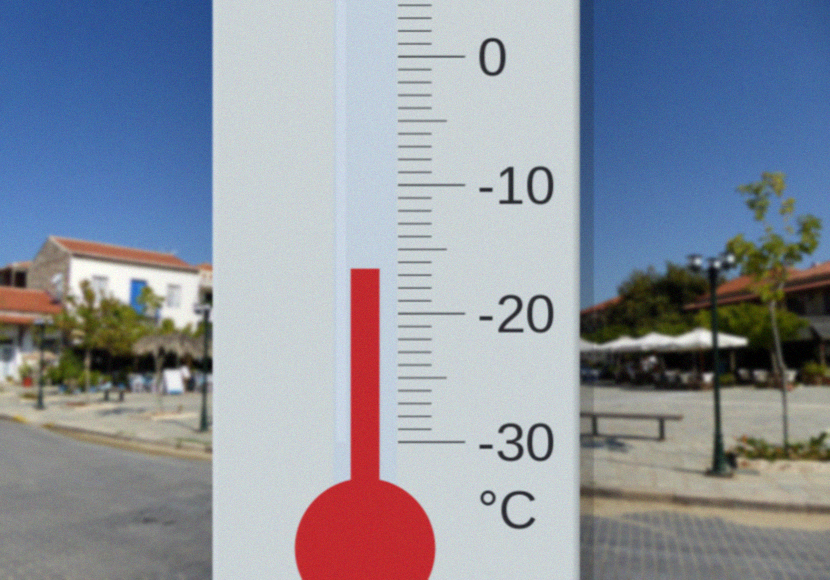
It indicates **-16.5** °C
